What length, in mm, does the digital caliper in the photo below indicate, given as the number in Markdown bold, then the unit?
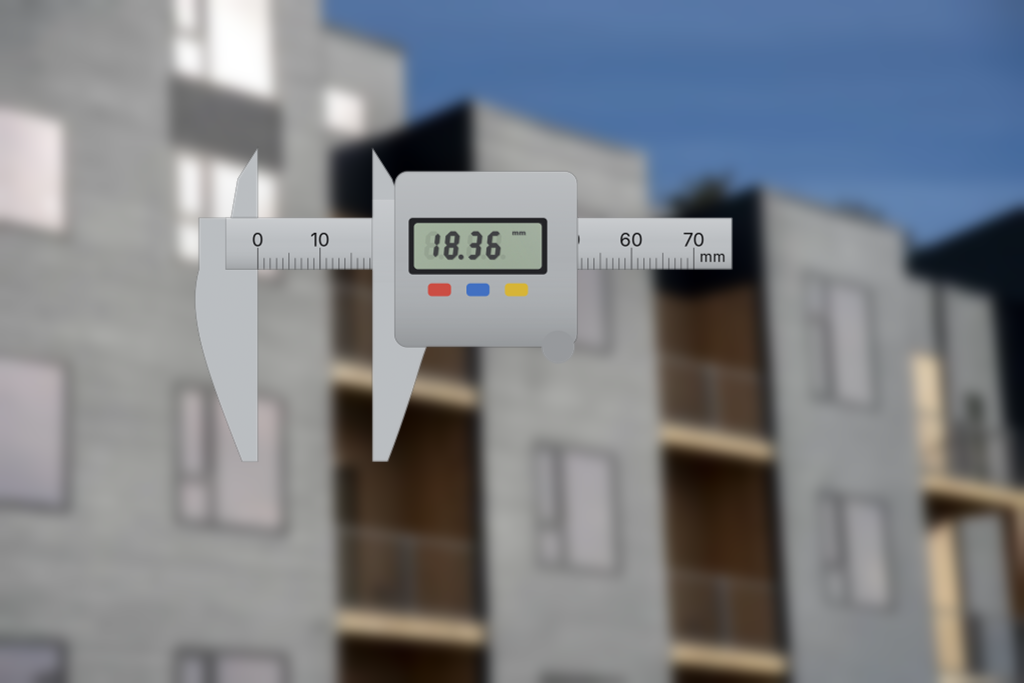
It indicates **18.36** mm
